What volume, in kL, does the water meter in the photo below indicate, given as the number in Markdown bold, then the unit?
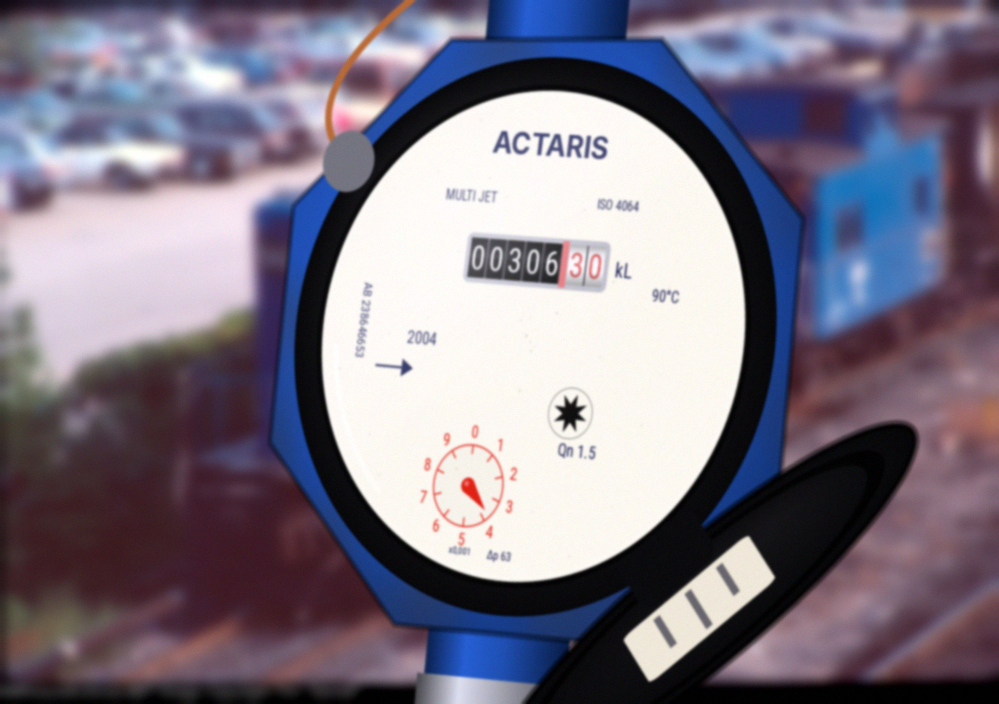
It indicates **306.303** kL
